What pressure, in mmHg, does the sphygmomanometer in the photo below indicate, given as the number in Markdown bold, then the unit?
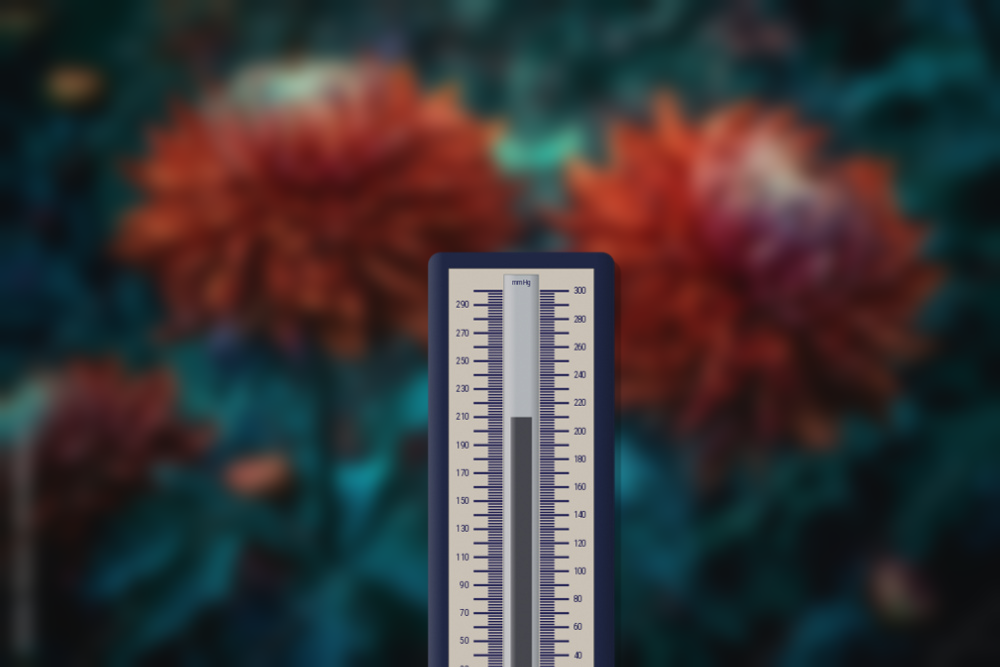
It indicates **210** mmHg
